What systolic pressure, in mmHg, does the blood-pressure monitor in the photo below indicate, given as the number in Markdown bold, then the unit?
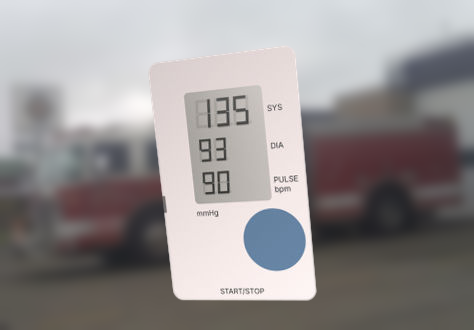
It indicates **135** mmHg
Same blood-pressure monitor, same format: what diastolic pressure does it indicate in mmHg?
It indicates **93** mmHg
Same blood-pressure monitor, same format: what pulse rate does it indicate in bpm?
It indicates **90** bpm
